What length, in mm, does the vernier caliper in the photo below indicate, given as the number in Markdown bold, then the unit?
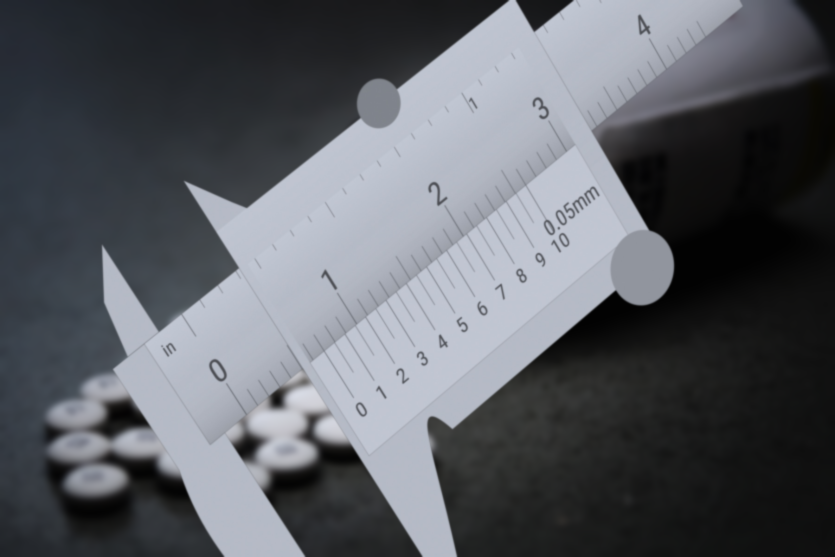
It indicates **7.0** mm
